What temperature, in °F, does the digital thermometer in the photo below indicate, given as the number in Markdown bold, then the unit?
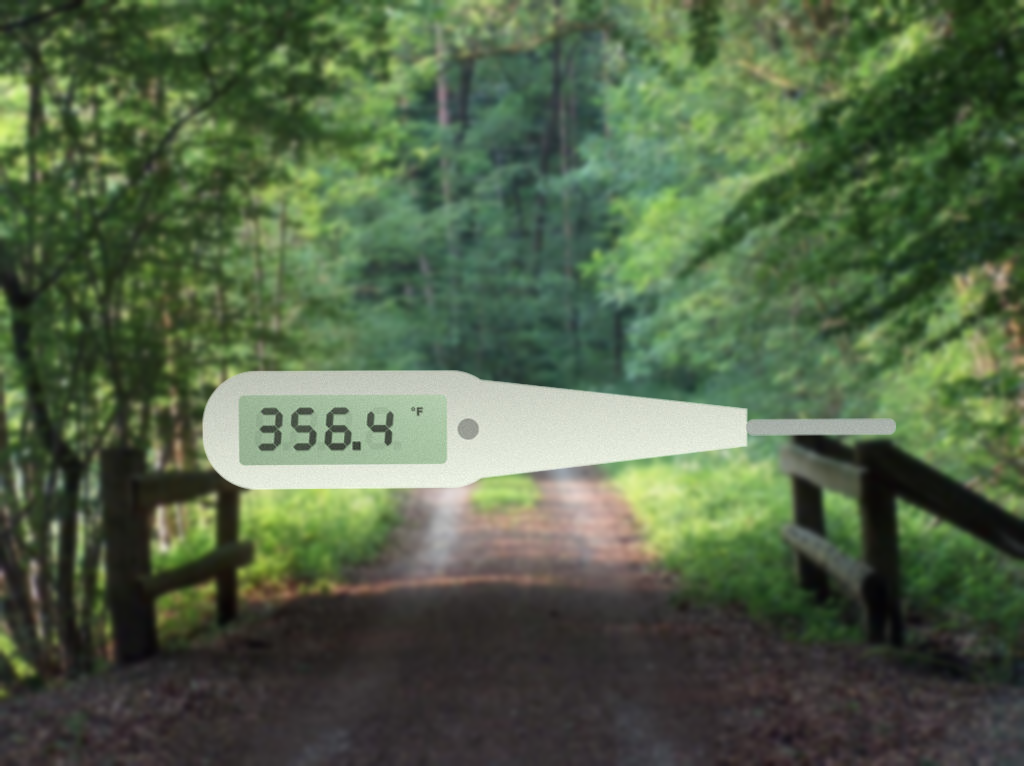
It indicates **356.4** °F
